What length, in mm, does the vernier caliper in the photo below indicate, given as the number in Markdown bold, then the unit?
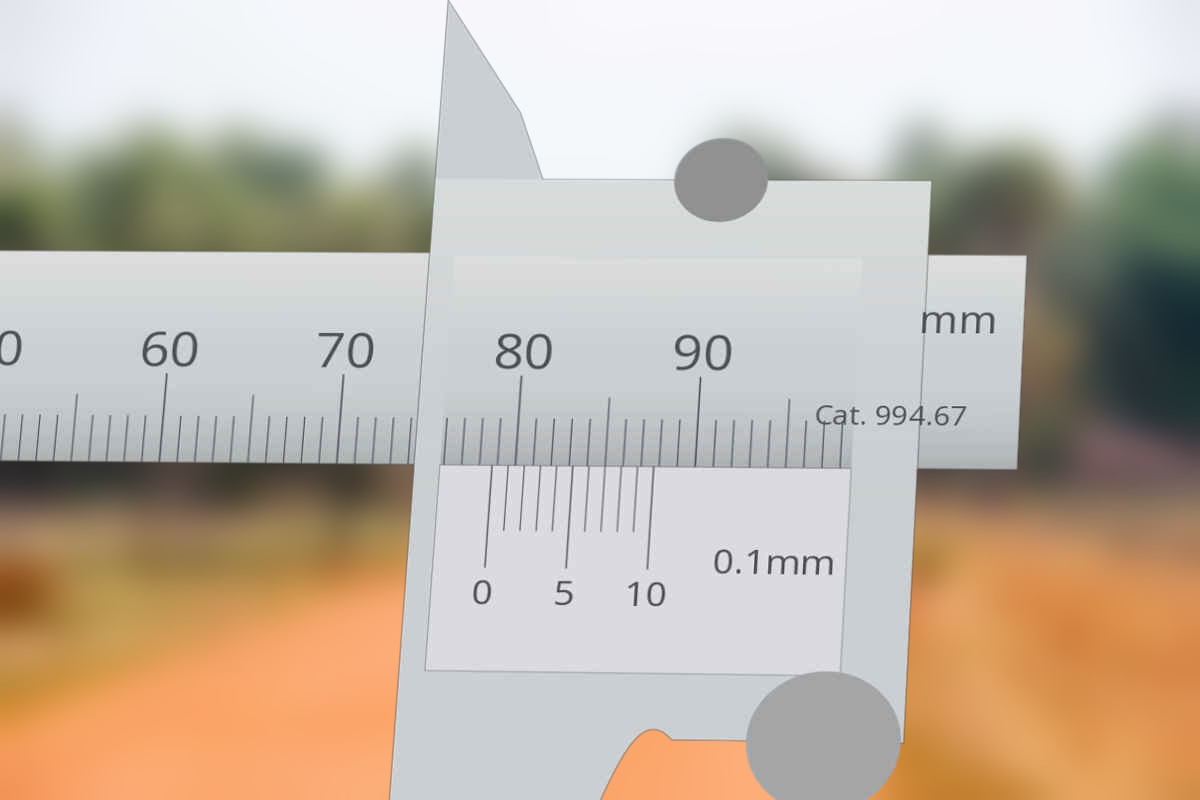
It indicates **78.7** mm
